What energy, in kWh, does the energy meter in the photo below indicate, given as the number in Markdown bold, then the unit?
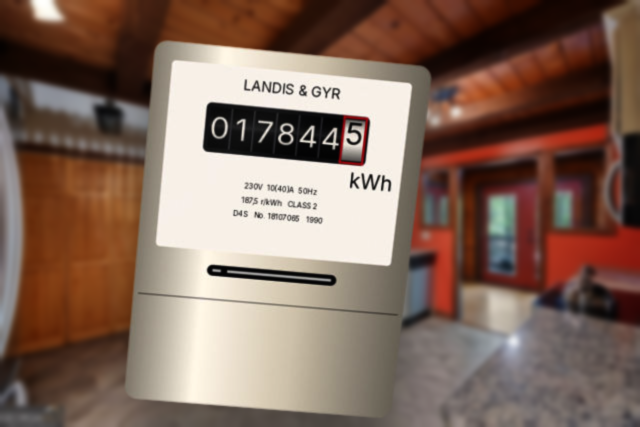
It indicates **17844.5** kWh
